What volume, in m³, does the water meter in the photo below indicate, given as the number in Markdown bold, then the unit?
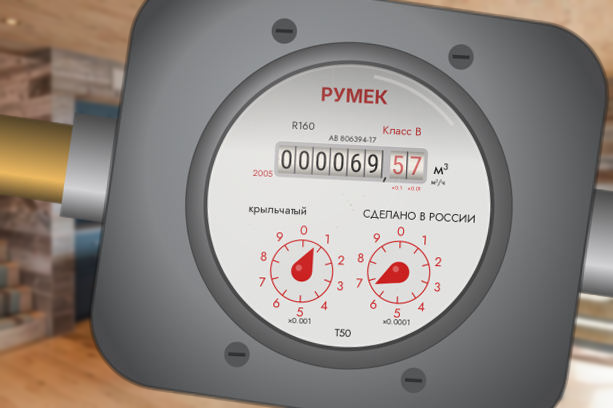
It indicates **69.5706** m³
